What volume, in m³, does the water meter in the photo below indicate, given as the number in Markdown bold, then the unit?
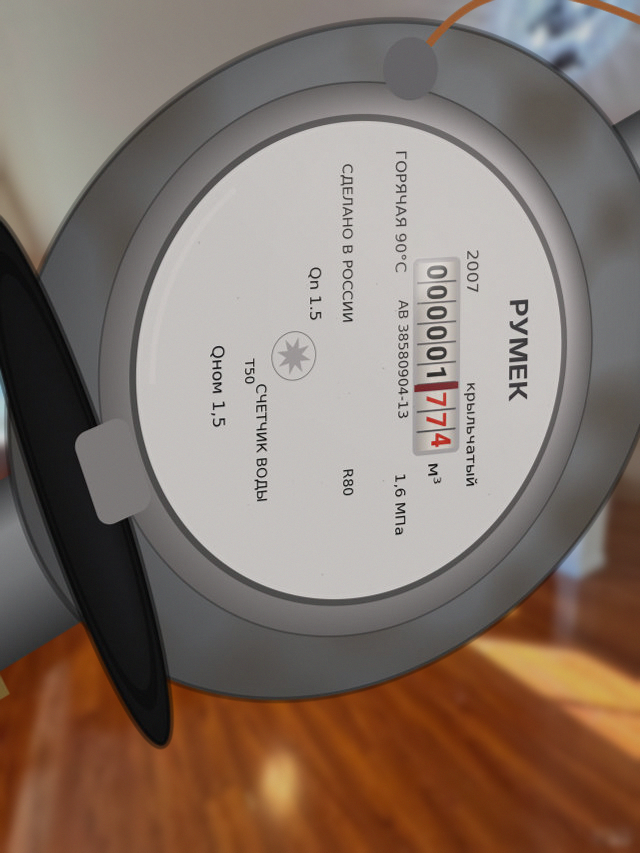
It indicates **1.774** m³
